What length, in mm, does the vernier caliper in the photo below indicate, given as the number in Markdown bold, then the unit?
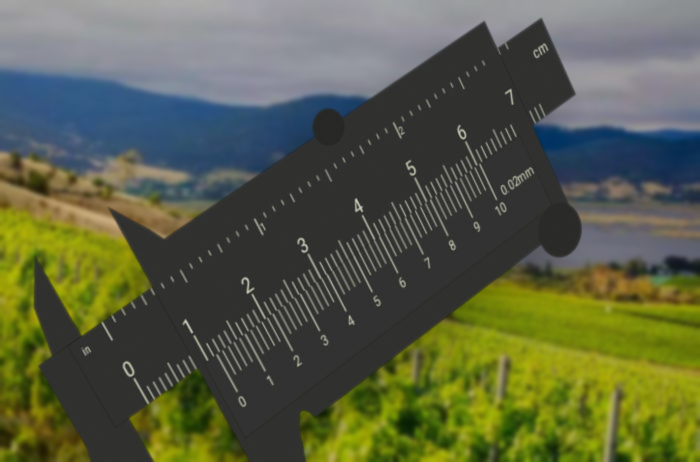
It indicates **11.5** mm
